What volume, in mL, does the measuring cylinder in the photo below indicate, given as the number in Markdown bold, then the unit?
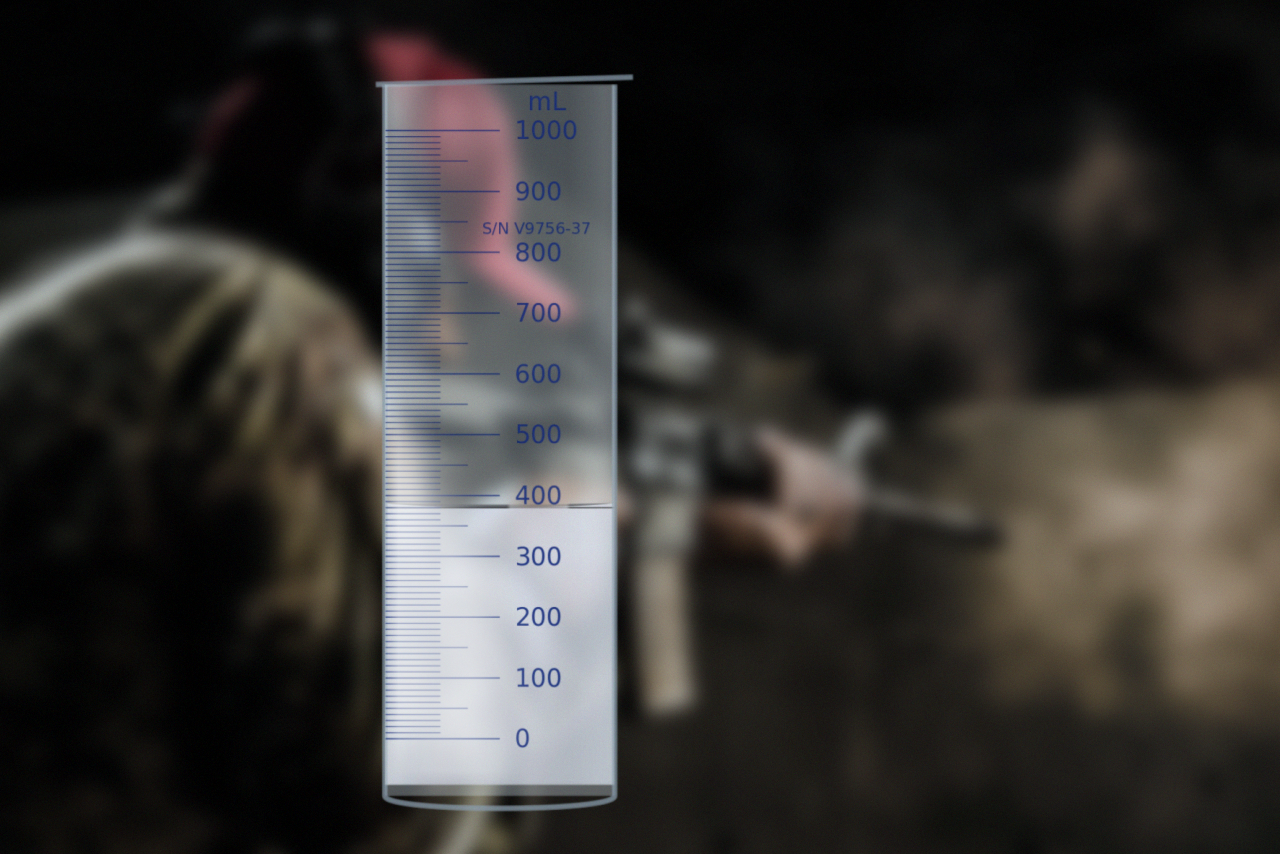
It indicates **380** mL
